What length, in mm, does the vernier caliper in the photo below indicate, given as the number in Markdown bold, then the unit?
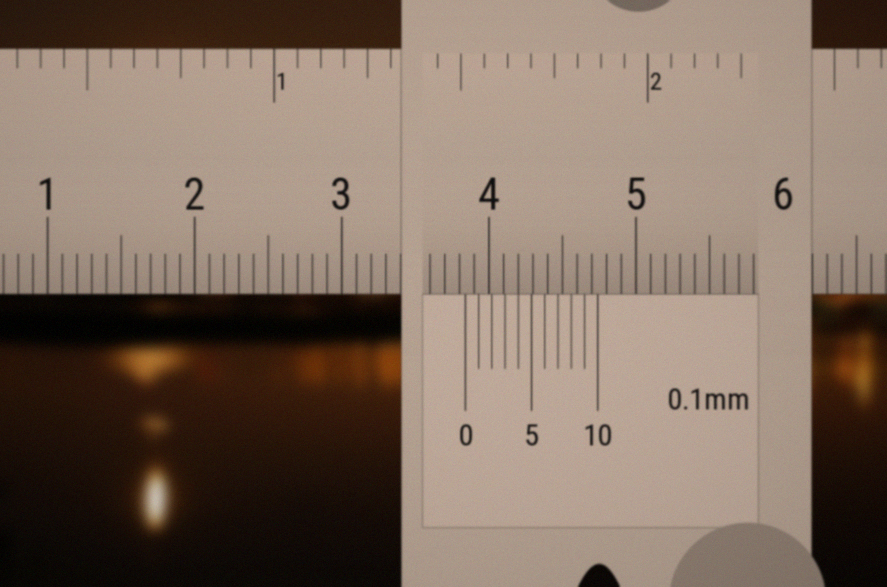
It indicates **38.4** mm
